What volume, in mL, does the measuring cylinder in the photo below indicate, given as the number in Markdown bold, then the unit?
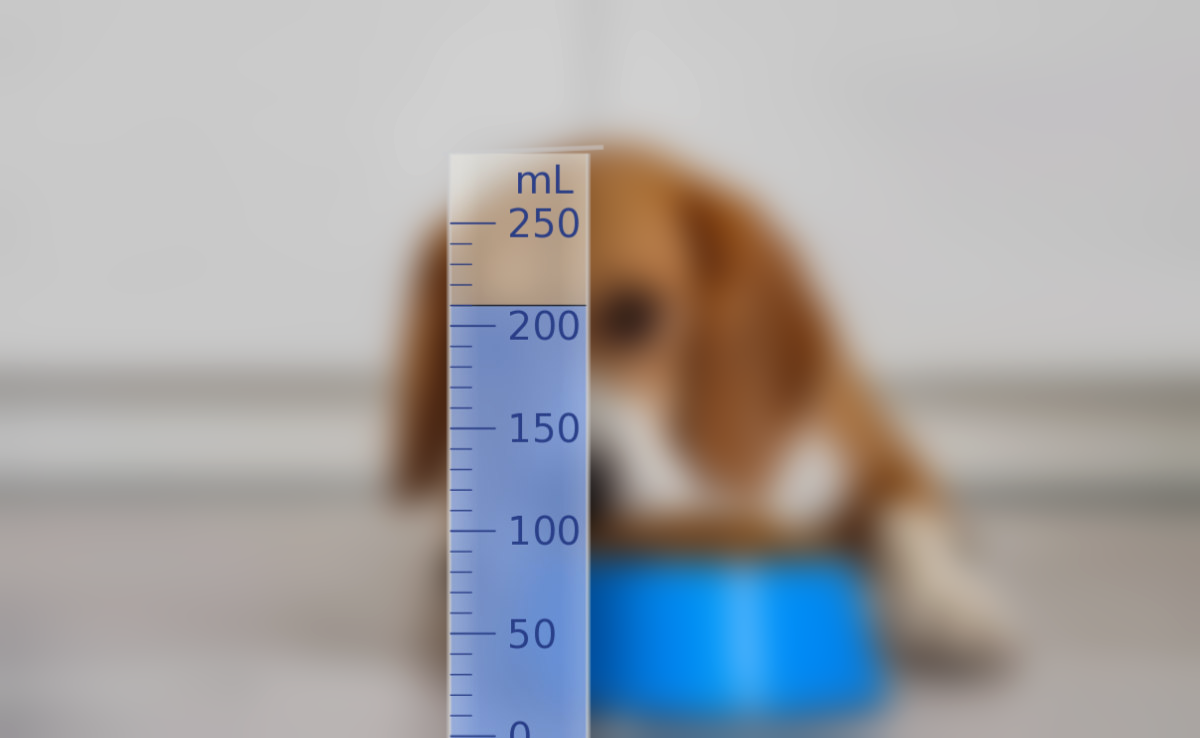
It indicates **210** mL
